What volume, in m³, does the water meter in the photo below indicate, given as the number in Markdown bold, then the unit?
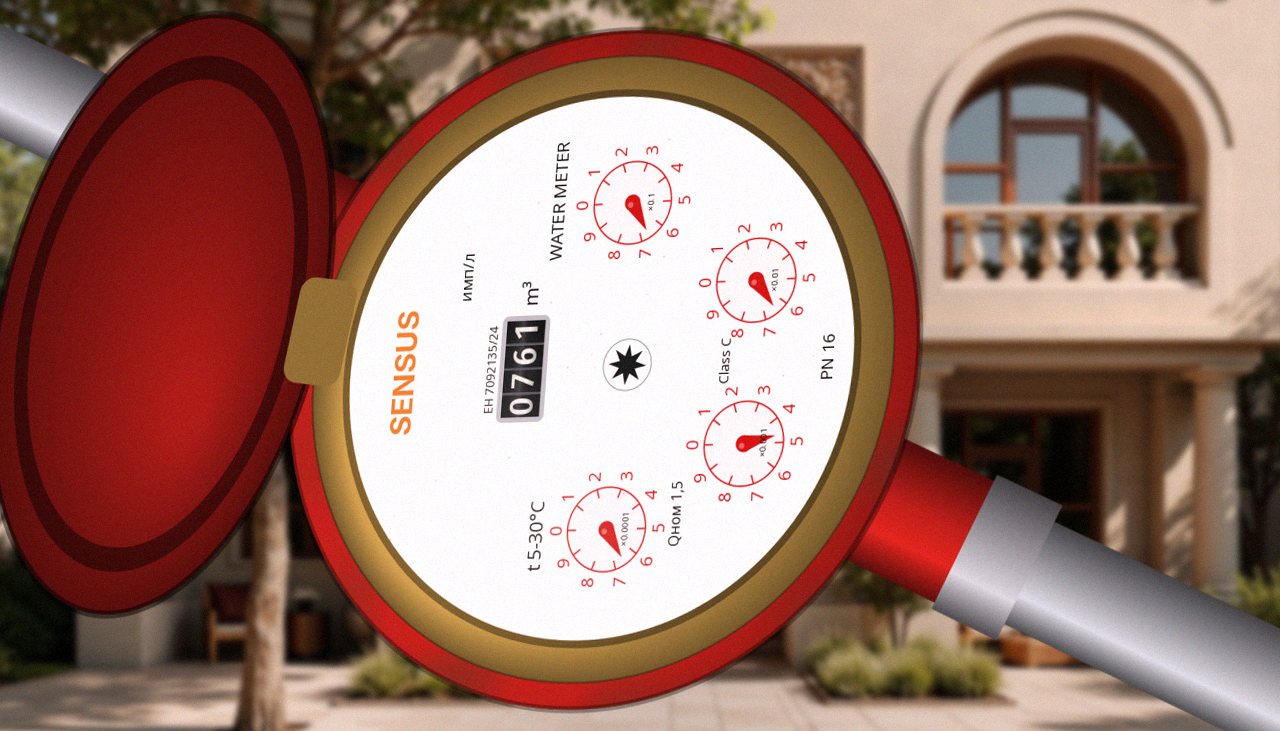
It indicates **761.6646** m³
